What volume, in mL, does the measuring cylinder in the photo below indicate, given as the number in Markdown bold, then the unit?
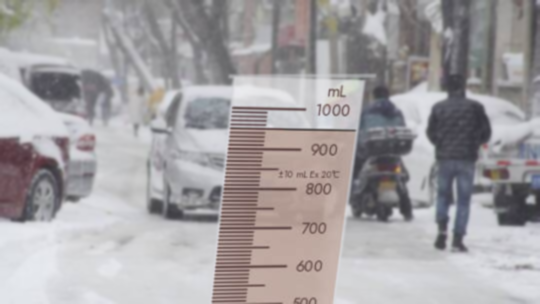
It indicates **950** mL
